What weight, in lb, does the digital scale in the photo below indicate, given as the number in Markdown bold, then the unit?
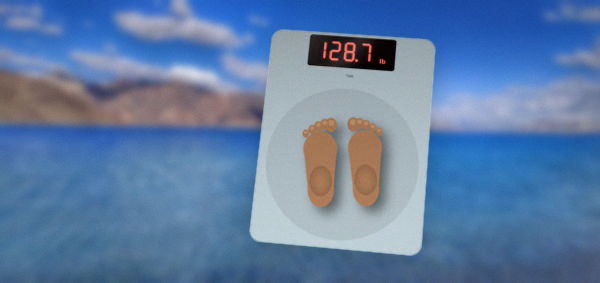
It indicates **128.7** lb
